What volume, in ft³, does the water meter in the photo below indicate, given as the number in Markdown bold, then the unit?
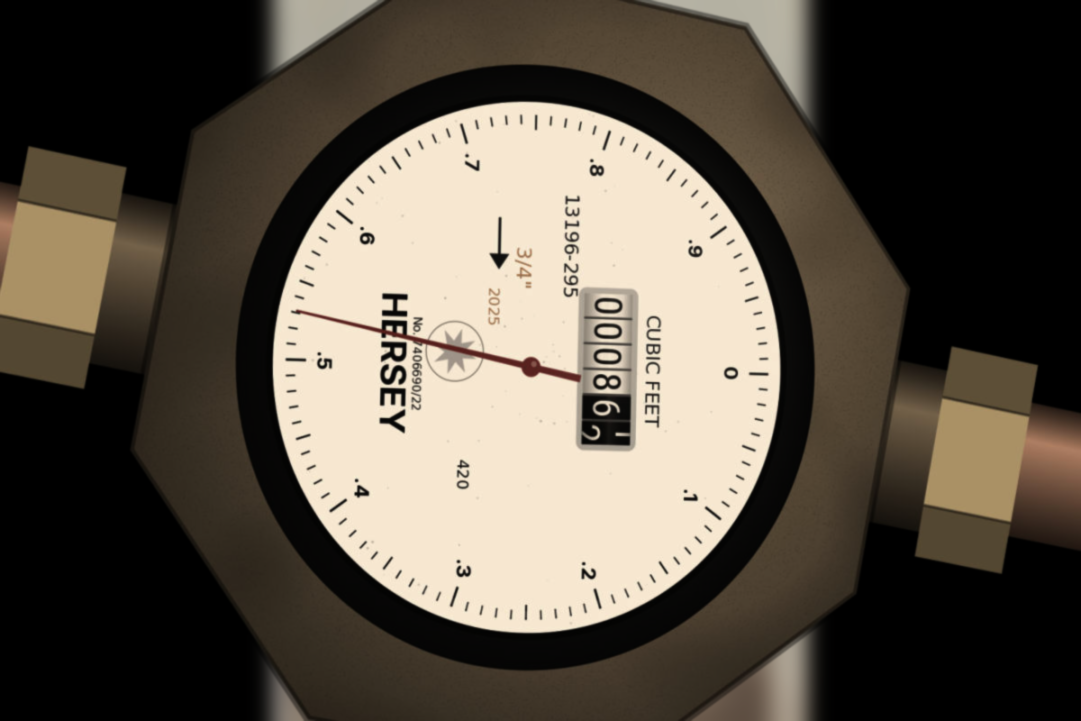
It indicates **861.53** ft³
